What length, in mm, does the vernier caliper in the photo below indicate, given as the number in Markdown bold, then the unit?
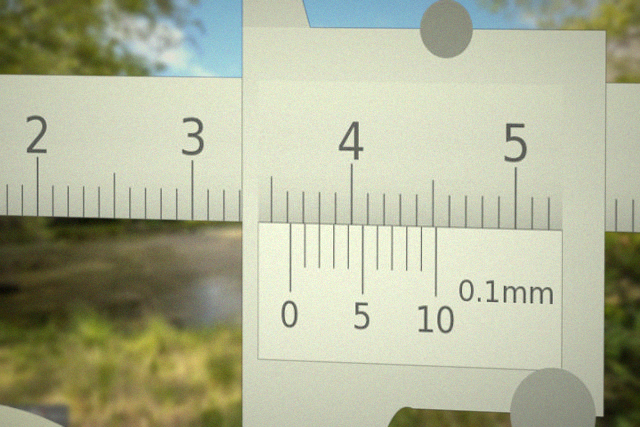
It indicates **36.2** mm
